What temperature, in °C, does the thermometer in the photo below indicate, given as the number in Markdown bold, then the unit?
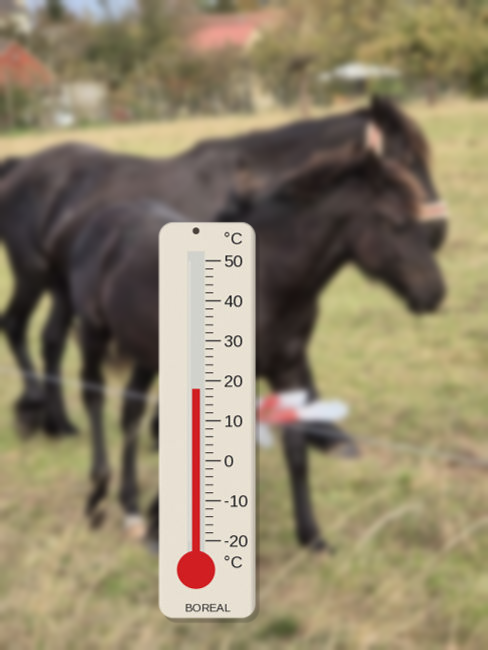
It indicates **18** °C
